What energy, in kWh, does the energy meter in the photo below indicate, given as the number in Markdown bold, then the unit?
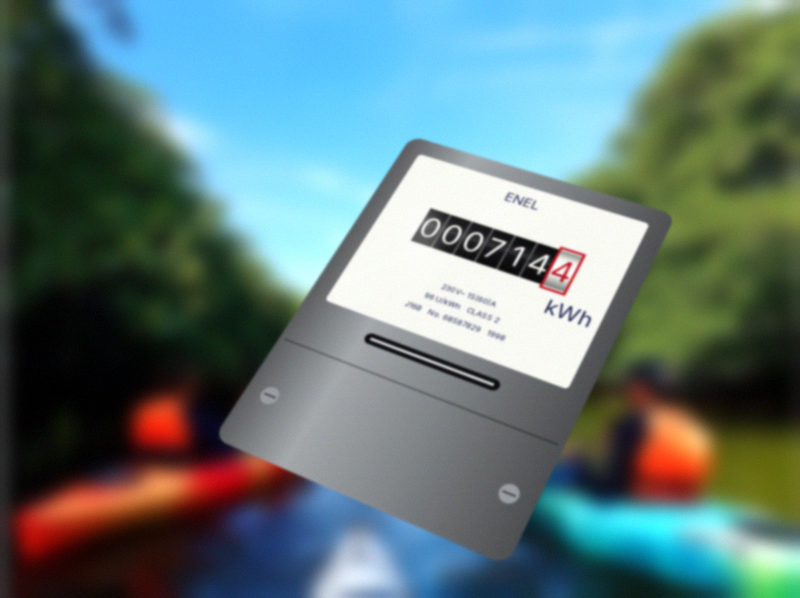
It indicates **714.4** kWh
